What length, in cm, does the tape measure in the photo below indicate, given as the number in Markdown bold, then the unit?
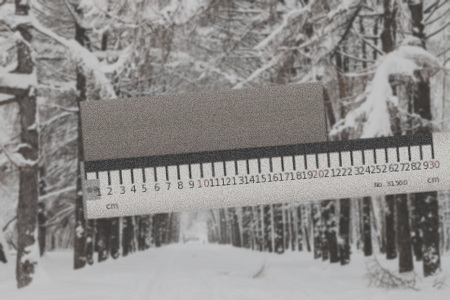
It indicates **21** cm
